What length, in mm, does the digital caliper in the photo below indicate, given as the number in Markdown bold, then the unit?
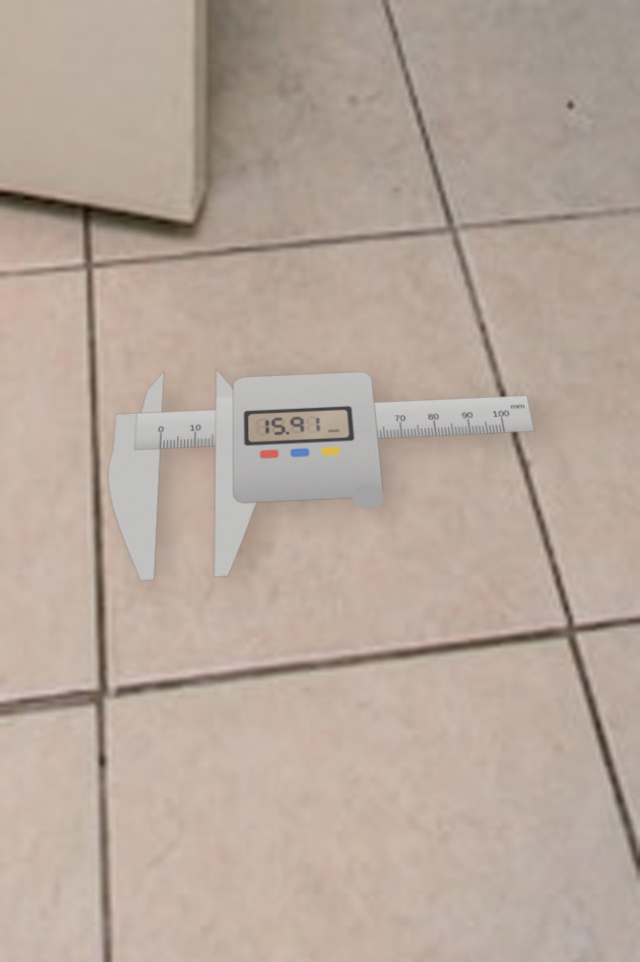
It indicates **15.91** mm
